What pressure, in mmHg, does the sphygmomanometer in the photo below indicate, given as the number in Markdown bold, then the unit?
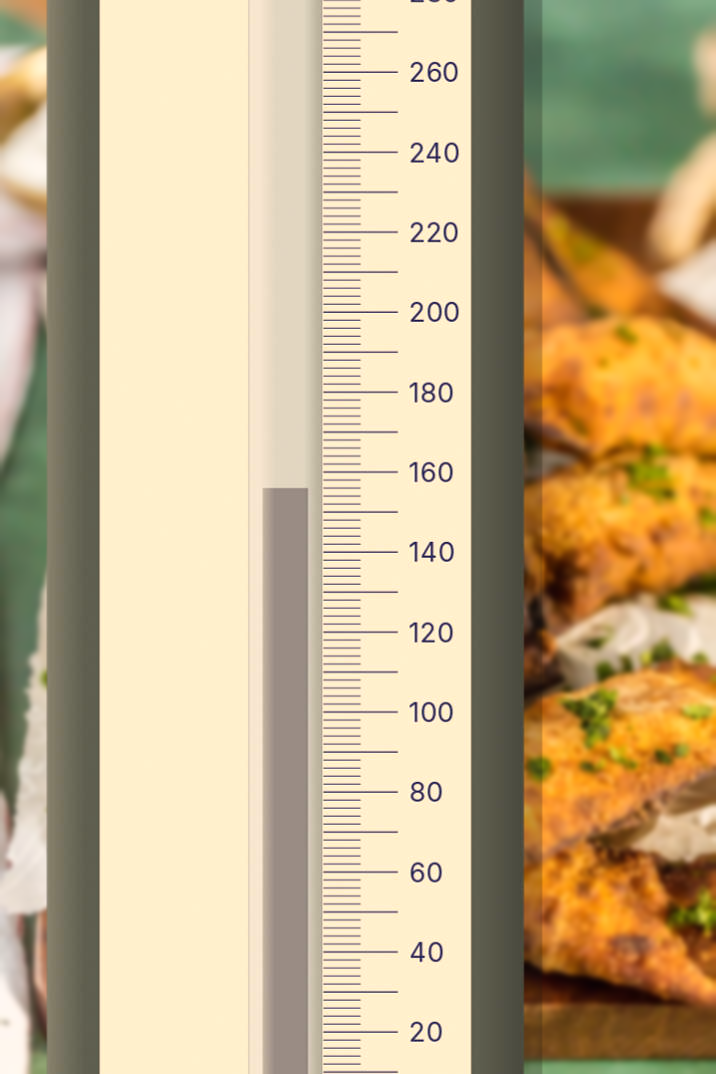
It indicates **156** mmHg
